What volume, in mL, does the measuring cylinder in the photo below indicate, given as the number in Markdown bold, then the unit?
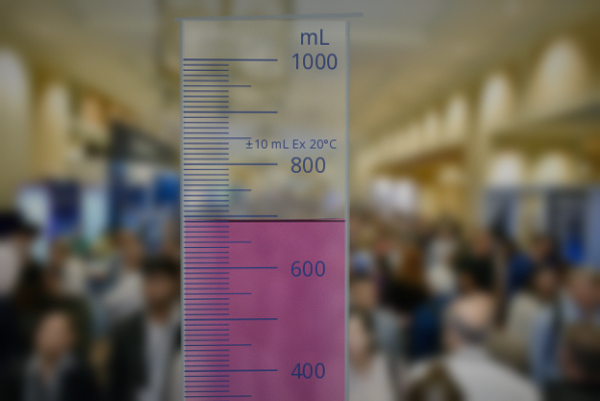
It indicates **690** mL
